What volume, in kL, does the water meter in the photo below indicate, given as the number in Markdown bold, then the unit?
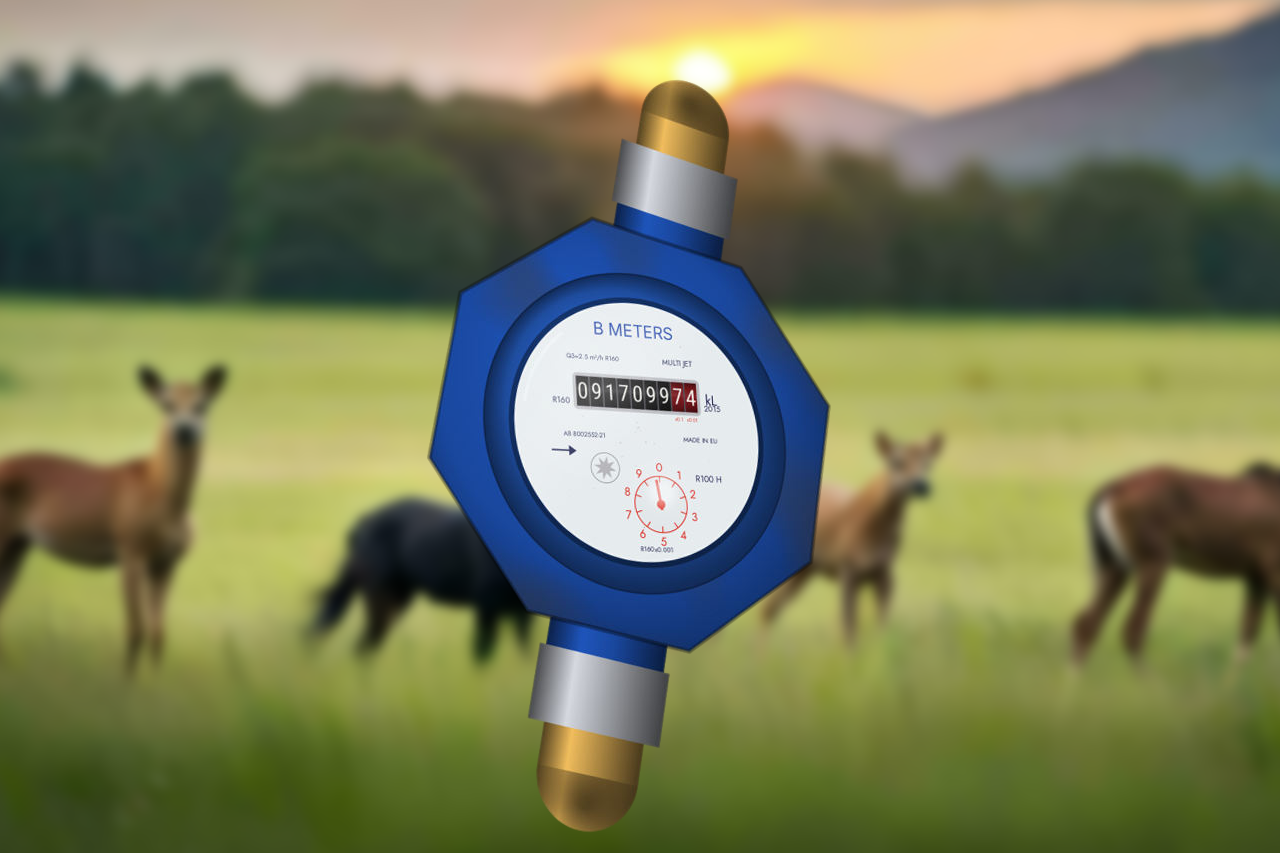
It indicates **917099.739** kL
